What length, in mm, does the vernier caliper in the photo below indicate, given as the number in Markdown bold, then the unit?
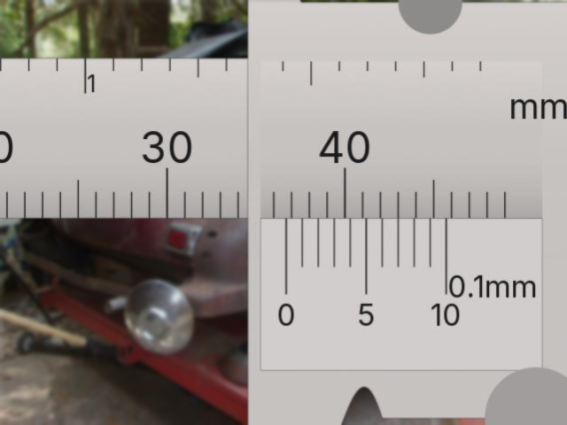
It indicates **36.7** mm
